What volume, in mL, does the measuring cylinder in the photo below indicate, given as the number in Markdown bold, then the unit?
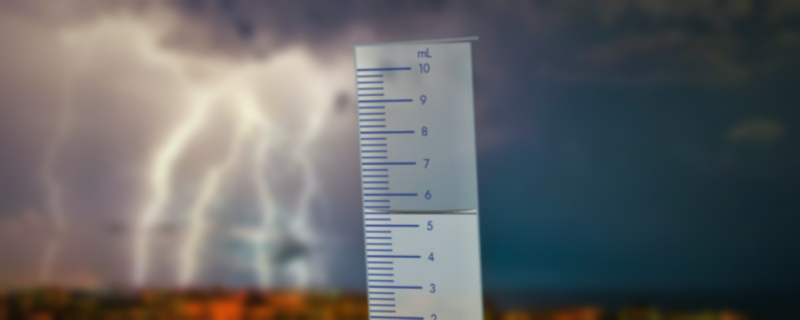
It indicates **5.4** mL
